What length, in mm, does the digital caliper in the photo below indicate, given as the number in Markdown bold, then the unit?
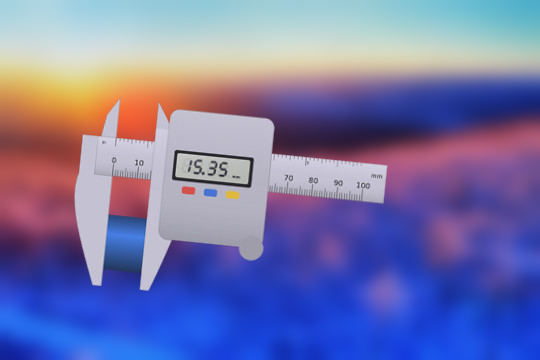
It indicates **15.35** mm
